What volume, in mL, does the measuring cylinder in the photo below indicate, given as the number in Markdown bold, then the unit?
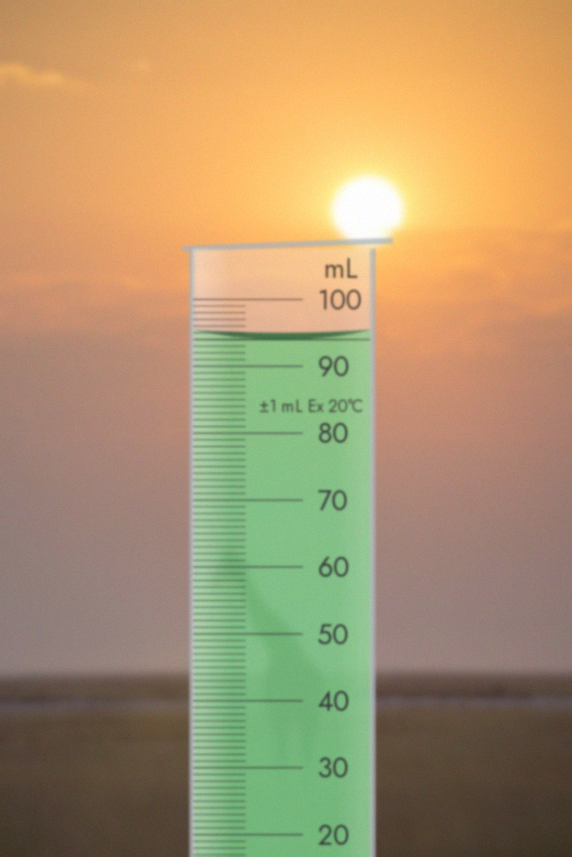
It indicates **94** mL
